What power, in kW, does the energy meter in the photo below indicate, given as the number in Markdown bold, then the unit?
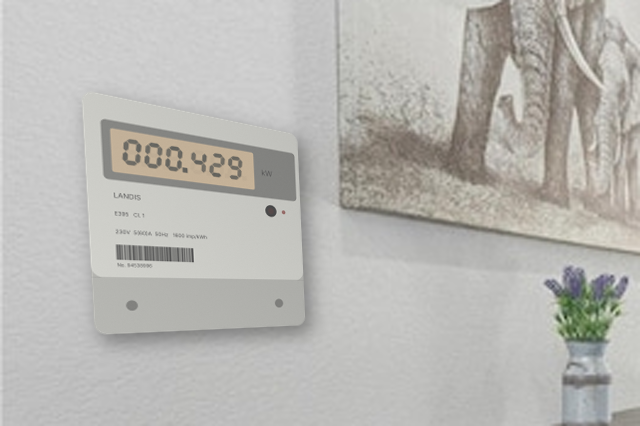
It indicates **0.429** kW
